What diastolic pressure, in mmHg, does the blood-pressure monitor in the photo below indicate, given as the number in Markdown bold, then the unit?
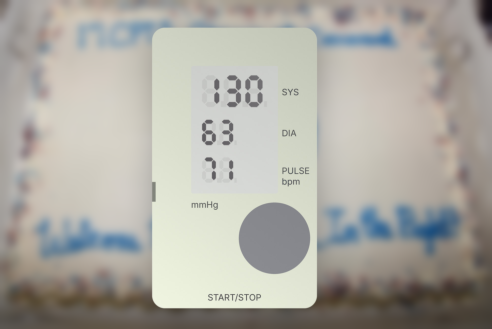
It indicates **63** mmHg
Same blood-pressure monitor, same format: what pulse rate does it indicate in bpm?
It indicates **71** bpm
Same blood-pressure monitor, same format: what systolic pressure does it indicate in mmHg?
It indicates **130** mmHg
